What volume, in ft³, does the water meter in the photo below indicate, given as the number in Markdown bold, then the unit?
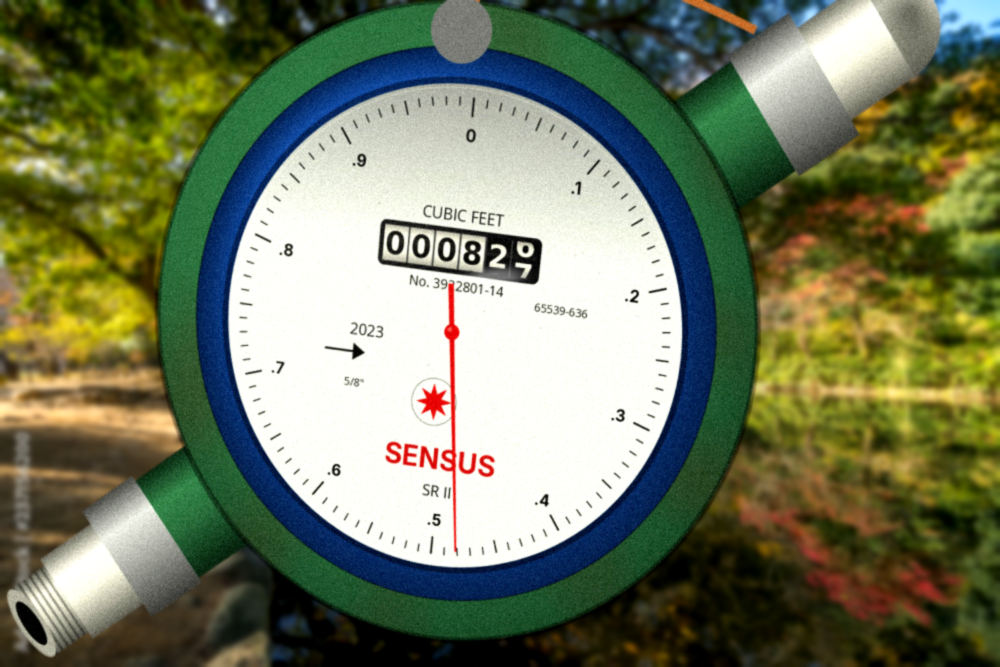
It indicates **826.48** ft³
